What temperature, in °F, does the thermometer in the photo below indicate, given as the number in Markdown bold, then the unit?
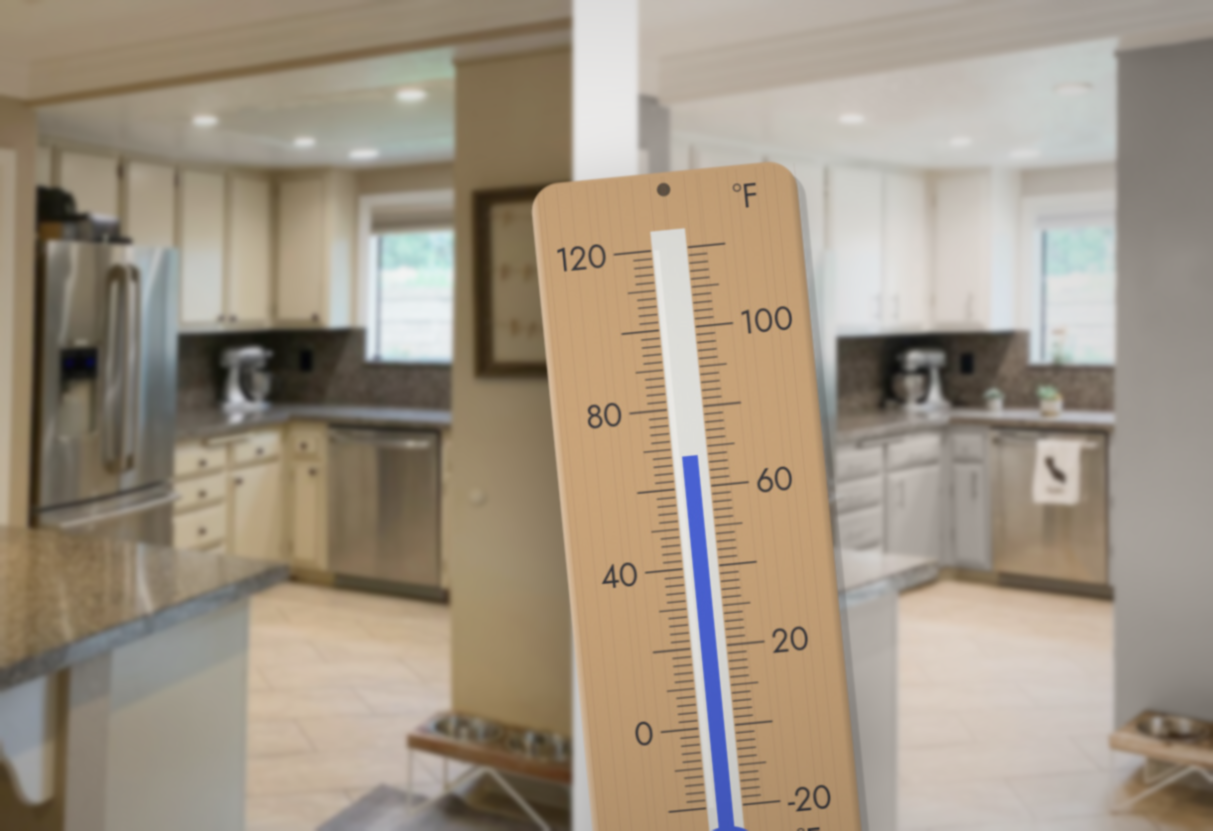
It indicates **68** °F
